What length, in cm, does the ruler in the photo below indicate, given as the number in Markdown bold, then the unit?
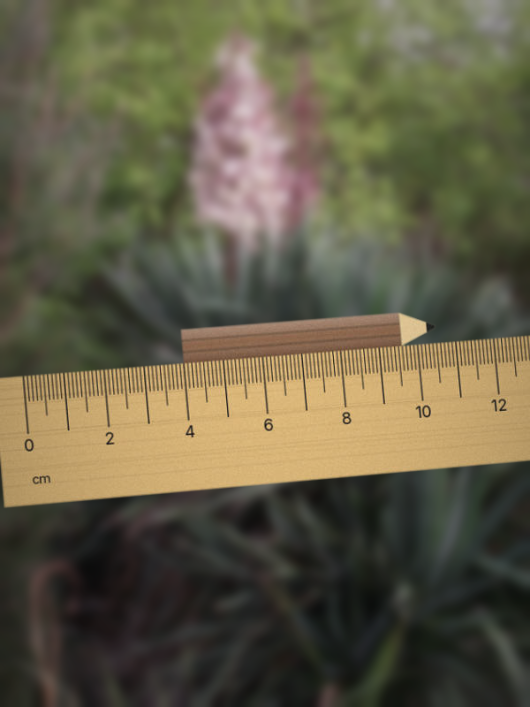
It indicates **6.5** cm
